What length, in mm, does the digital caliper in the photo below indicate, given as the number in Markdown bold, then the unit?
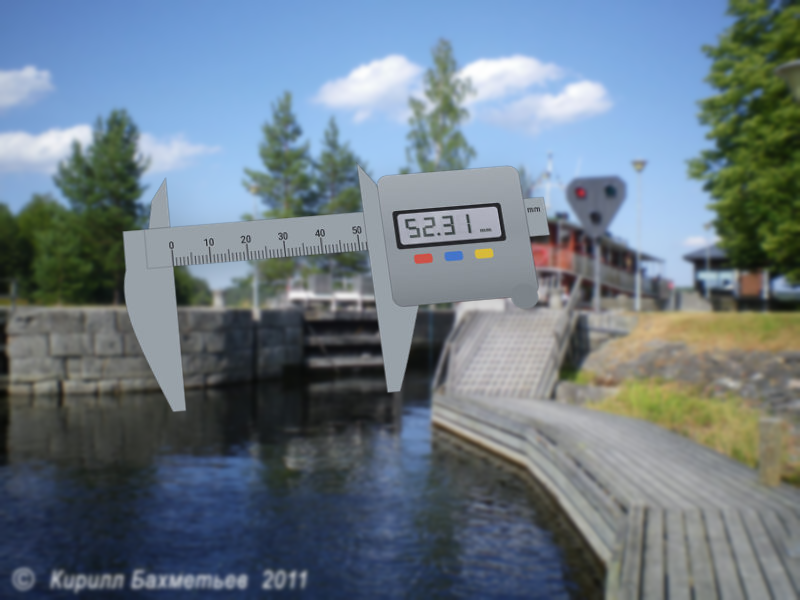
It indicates **52.31** mm
